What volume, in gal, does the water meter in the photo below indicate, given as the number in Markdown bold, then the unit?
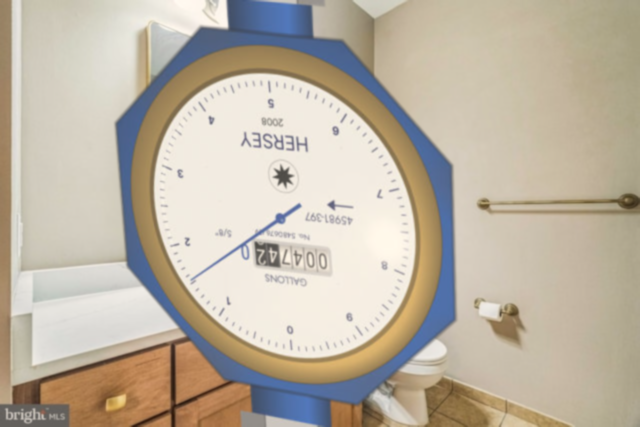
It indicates **47421.5** gal
